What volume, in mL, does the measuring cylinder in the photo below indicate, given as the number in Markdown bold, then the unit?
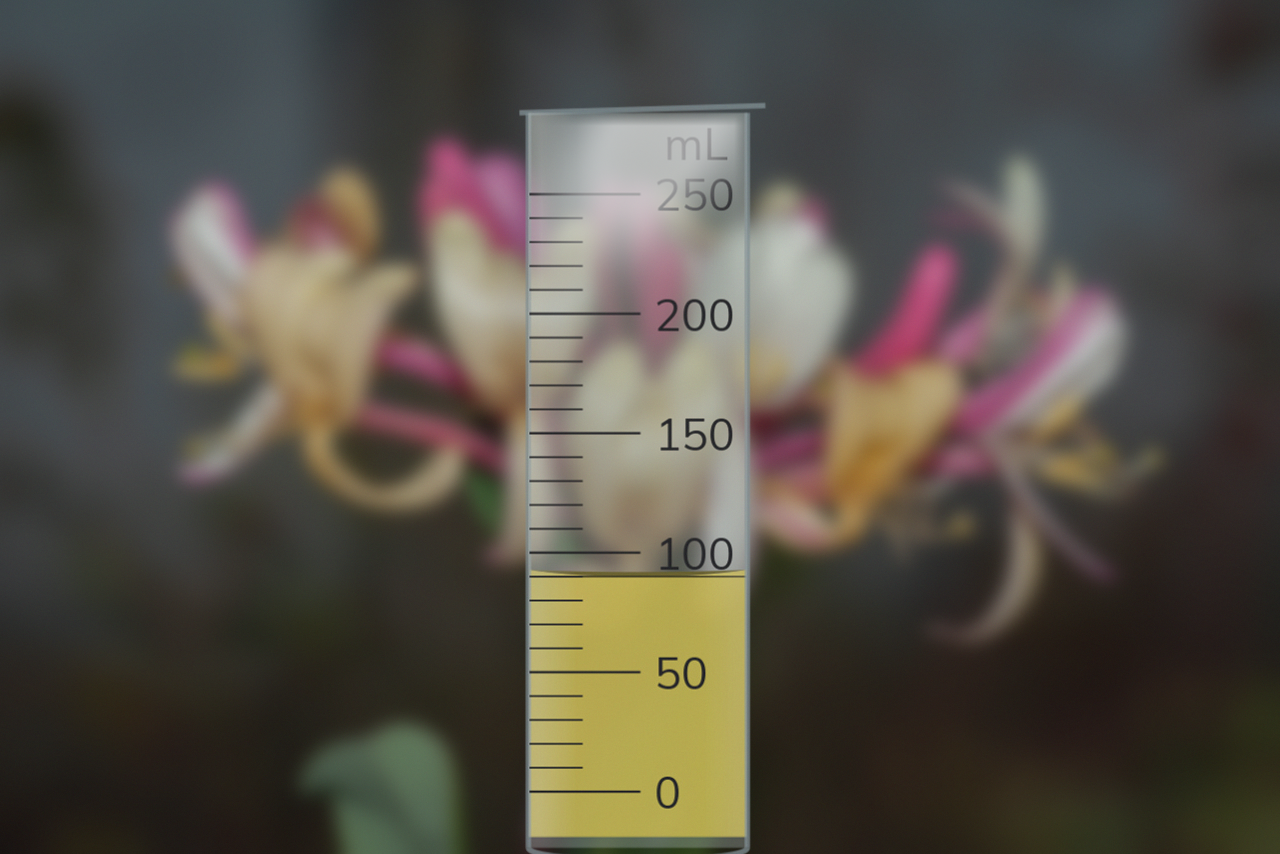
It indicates **90** mL
